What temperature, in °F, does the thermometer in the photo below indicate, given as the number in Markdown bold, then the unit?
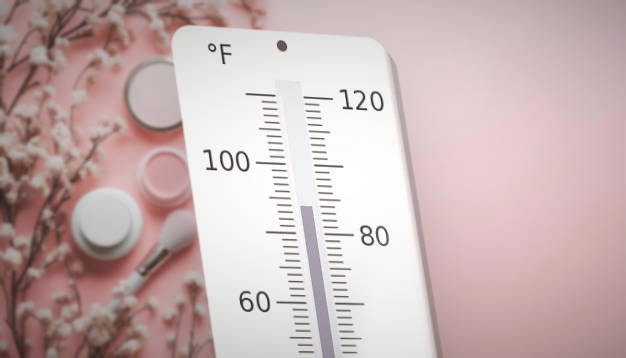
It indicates **88** °F
